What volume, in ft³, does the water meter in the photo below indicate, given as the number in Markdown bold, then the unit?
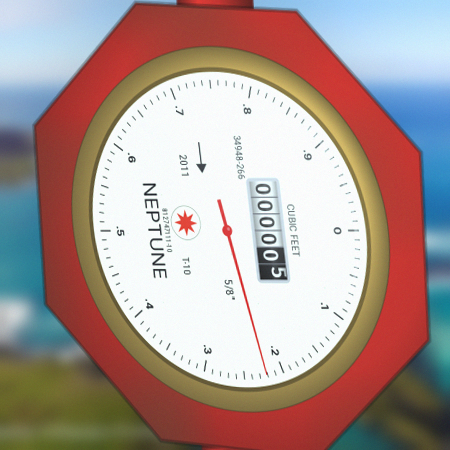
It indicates **5.22** ft³
